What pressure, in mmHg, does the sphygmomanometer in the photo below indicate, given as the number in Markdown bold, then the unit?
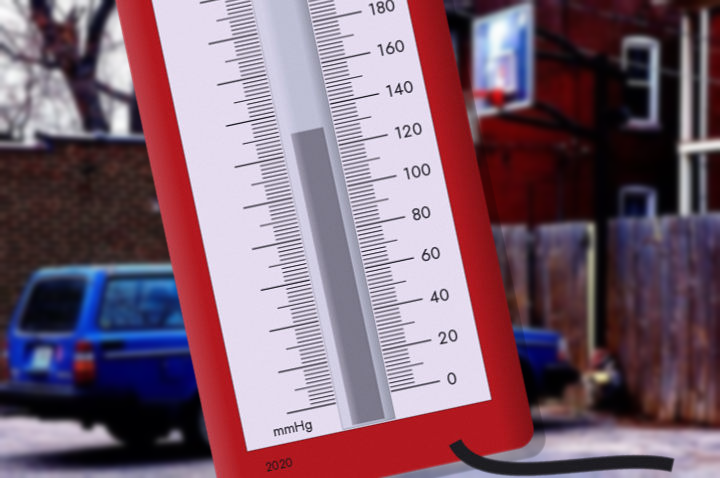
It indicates **130** mmHg
